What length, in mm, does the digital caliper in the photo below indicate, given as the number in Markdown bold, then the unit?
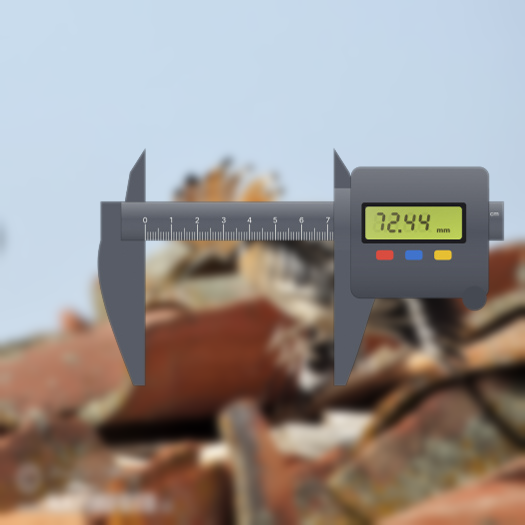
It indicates **72.44** mm
